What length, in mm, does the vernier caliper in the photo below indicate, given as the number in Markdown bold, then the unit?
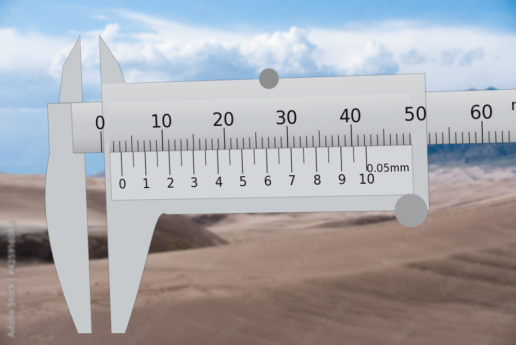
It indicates **3.2** mm
